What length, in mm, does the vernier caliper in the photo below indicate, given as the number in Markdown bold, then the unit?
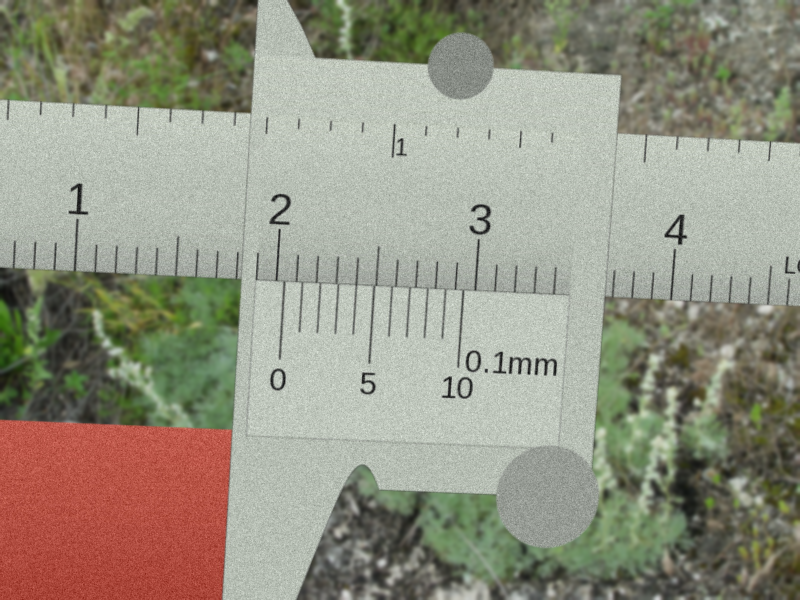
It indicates **20.4** mm
